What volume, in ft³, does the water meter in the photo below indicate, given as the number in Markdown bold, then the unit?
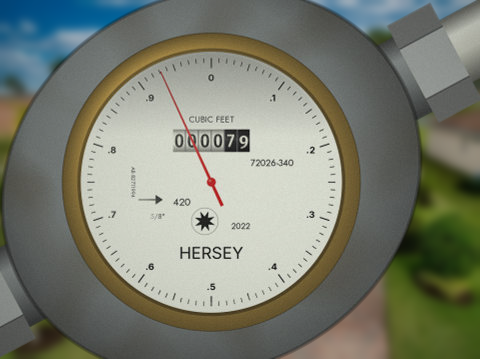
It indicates **78.93** ft³
